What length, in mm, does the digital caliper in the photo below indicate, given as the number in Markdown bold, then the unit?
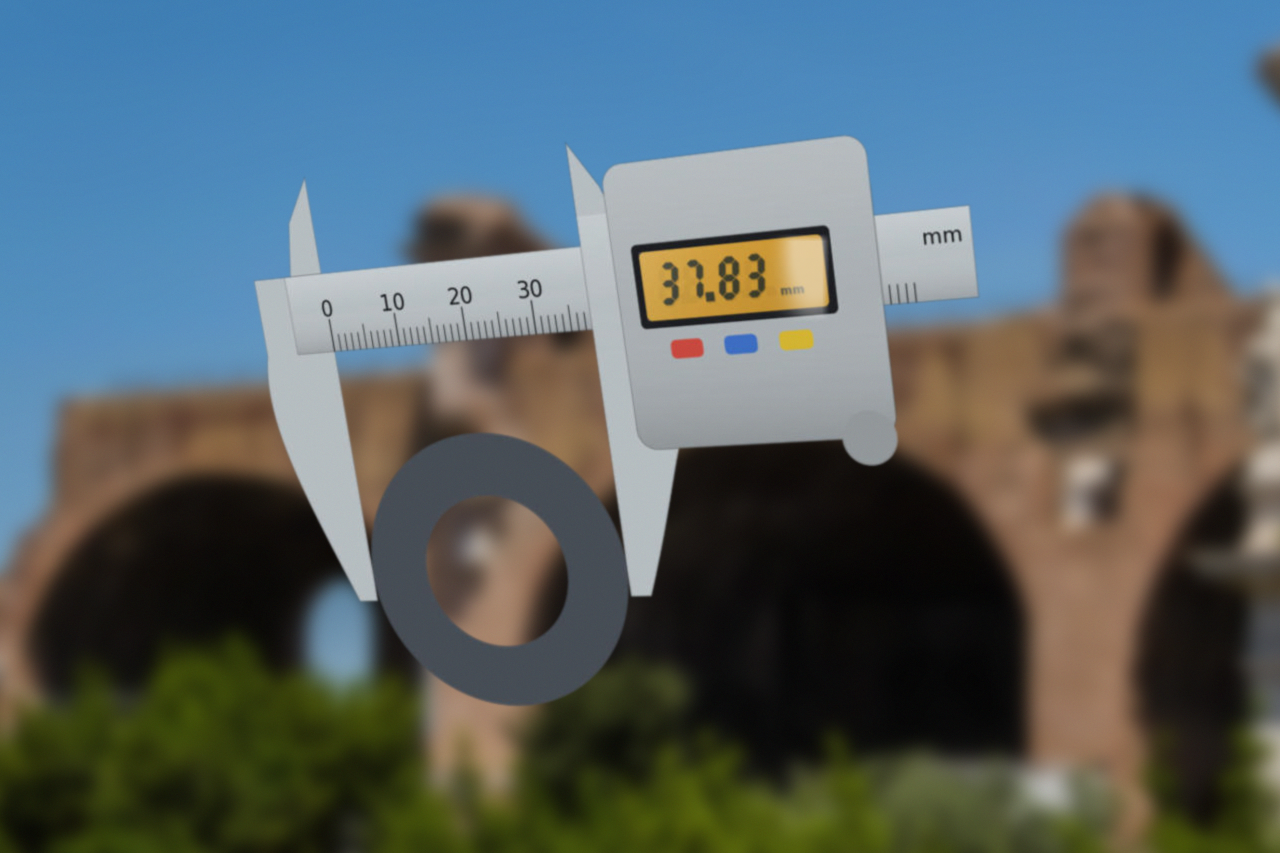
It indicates **37.83** mm
